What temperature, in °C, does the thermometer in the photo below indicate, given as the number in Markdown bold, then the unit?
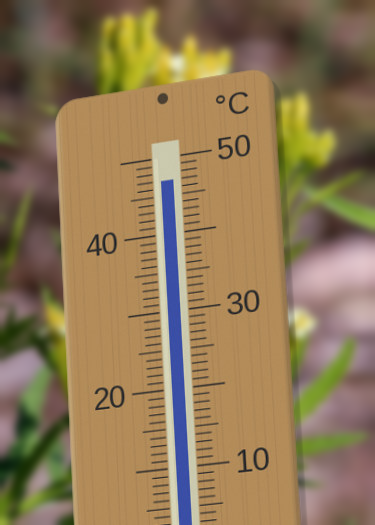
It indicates **47** °C
